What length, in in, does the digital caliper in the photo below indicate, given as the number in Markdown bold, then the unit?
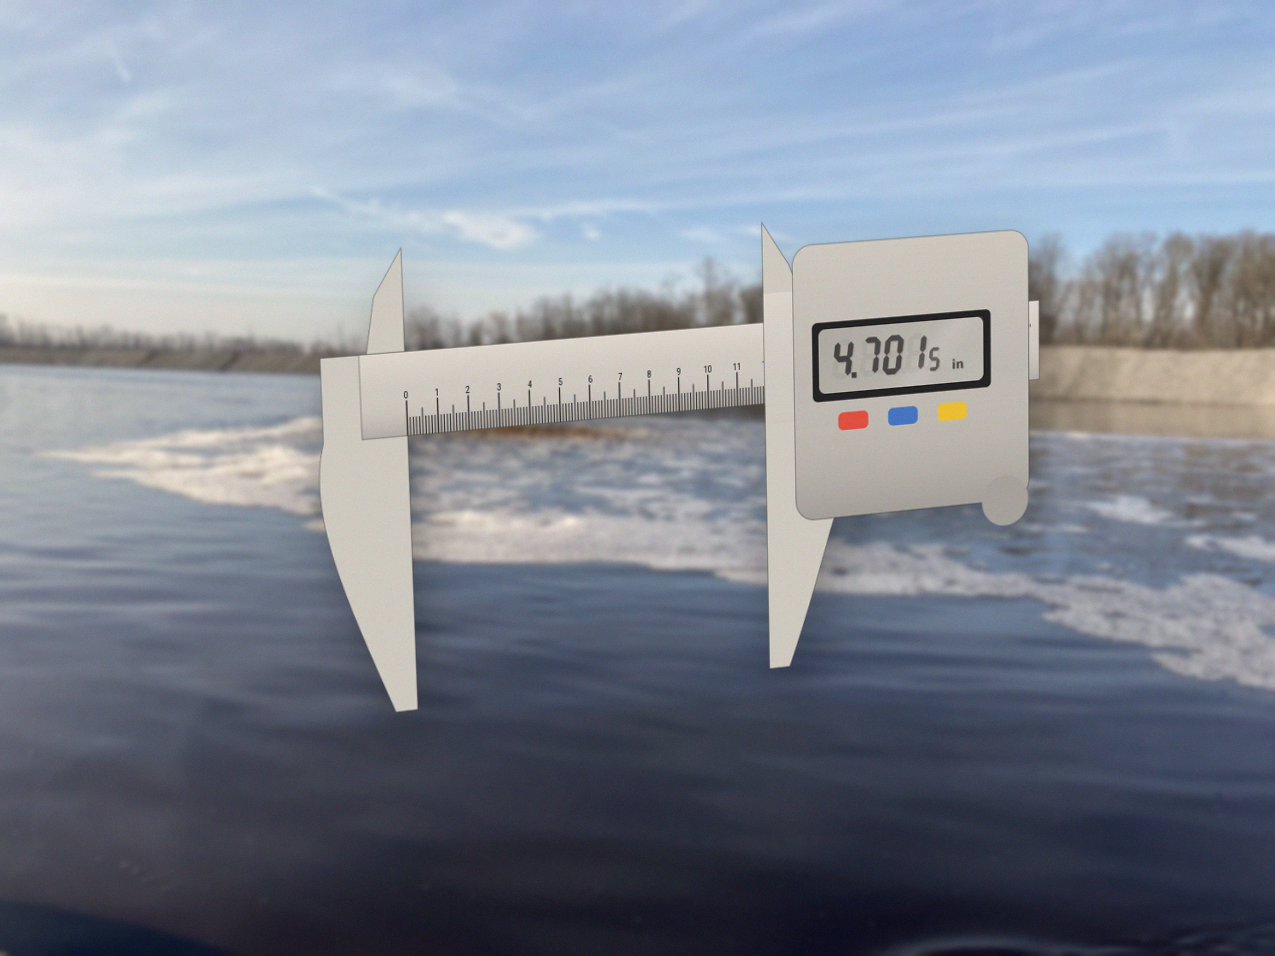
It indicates **4.7015** in
